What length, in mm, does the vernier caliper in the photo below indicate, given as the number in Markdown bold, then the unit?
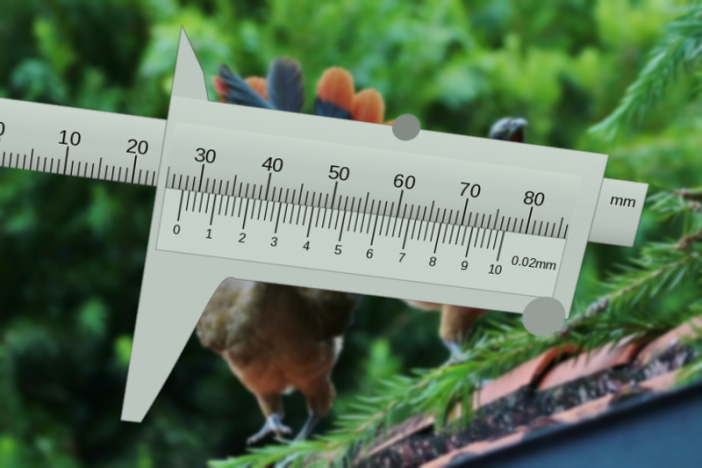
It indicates **27.6** mm
